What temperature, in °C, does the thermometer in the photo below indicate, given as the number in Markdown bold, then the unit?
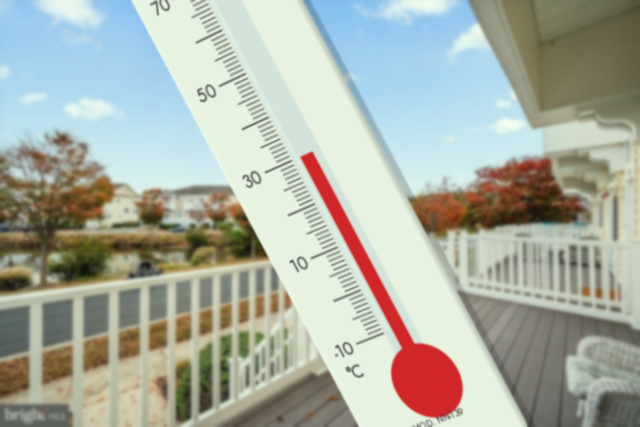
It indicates **30** °C
